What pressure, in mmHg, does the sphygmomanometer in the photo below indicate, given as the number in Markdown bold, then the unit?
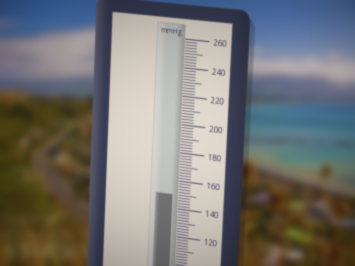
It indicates **150** mmHg
